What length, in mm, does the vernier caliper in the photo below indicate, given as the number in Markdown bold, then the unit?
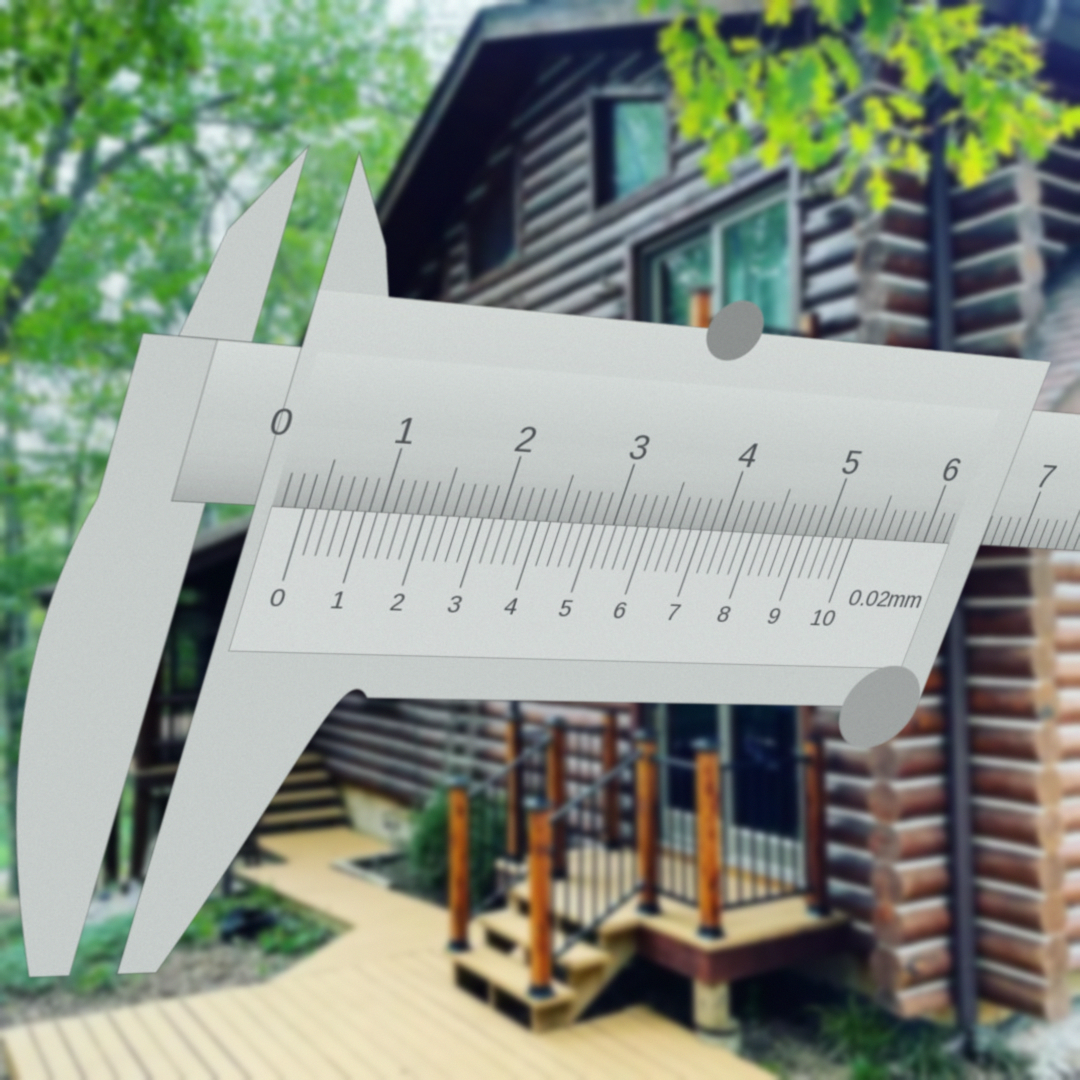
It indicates **3.8** mm
